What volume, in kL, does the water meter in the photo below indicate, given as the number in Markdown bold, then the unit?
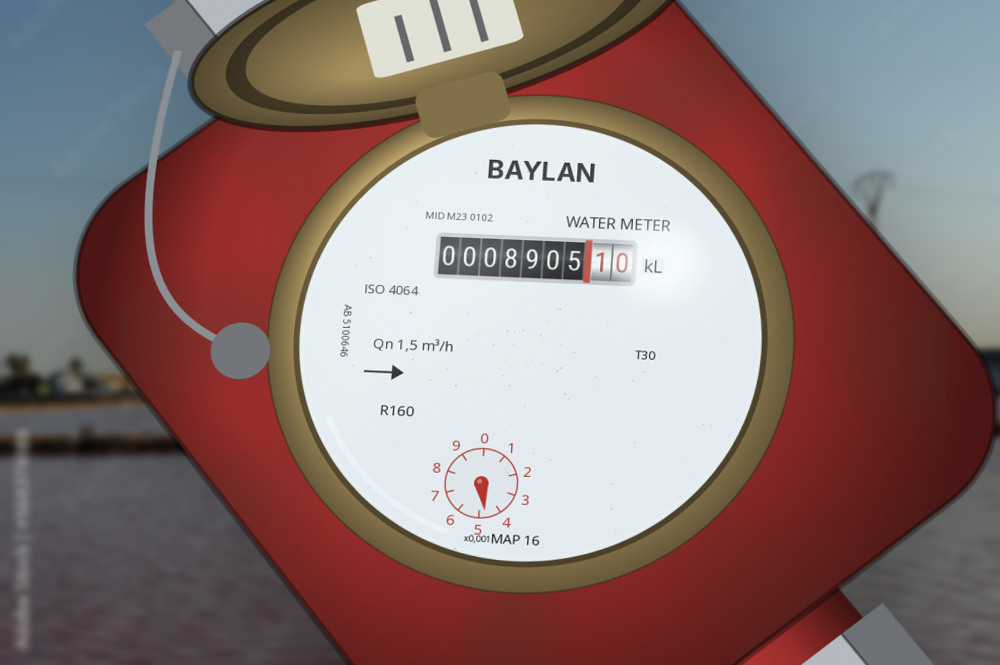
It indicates **8905.104** kL
